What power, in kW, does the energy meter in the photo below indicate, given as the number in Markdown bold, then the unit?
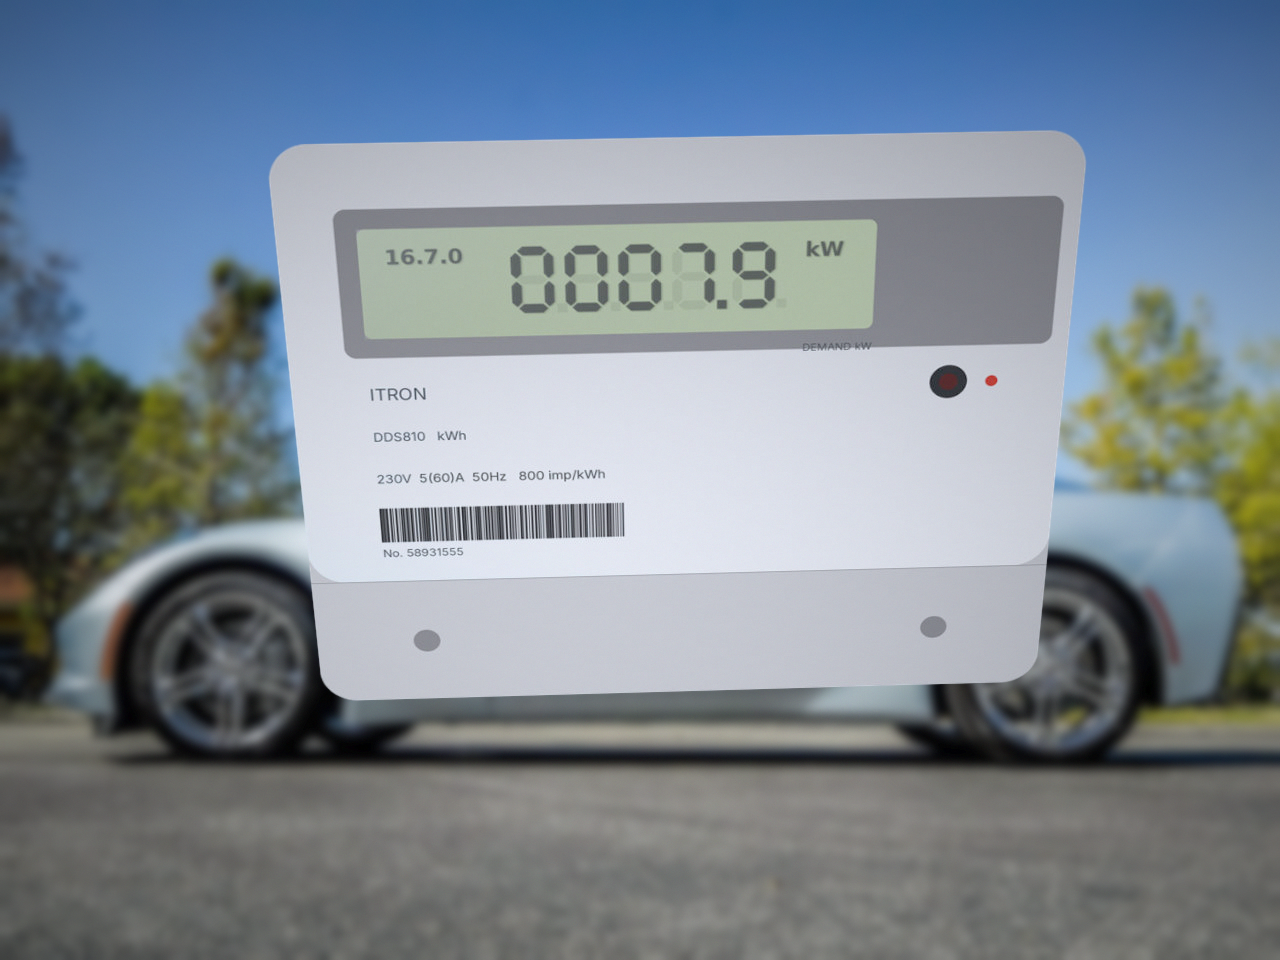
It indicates **7.9** kW
